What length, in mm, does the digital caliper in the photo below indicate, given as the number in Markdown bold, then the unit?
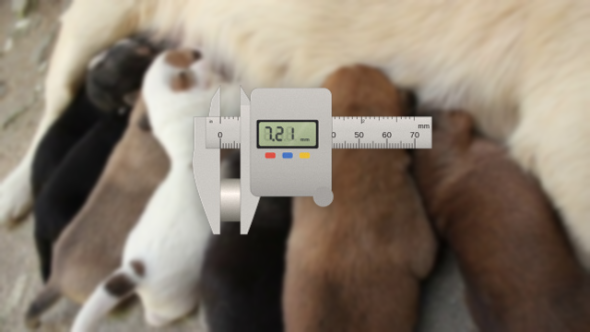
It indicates **7.21** mm
